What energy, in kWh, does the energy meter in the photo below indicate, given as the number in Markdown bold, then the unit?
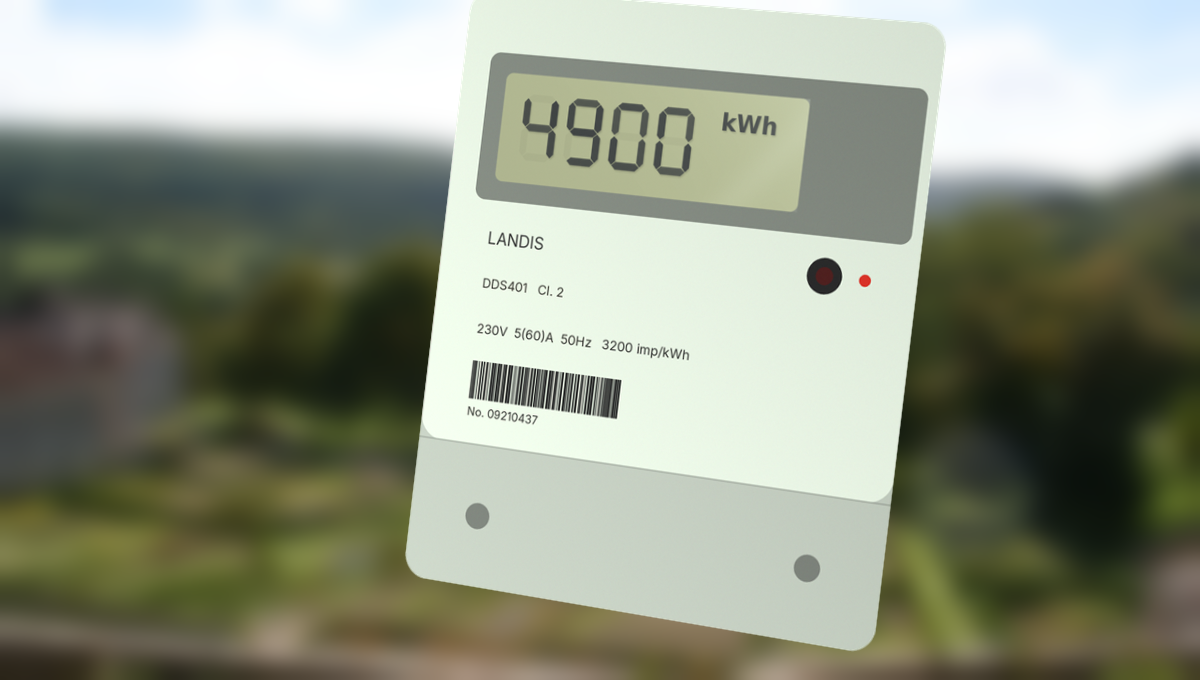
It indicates **4900** kWh
